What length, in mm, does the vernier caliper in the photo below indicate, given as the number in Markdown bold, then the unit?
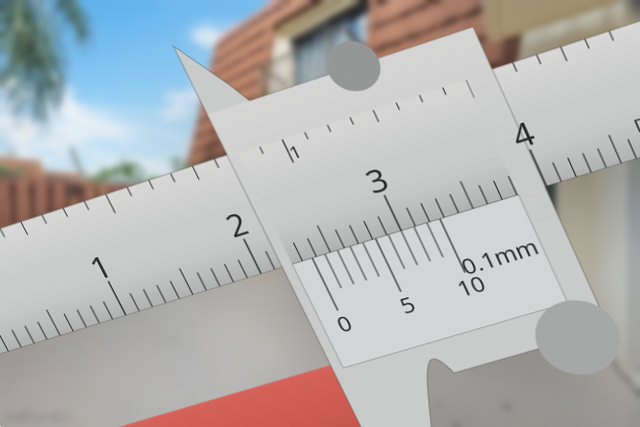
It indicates **23.7** mm
